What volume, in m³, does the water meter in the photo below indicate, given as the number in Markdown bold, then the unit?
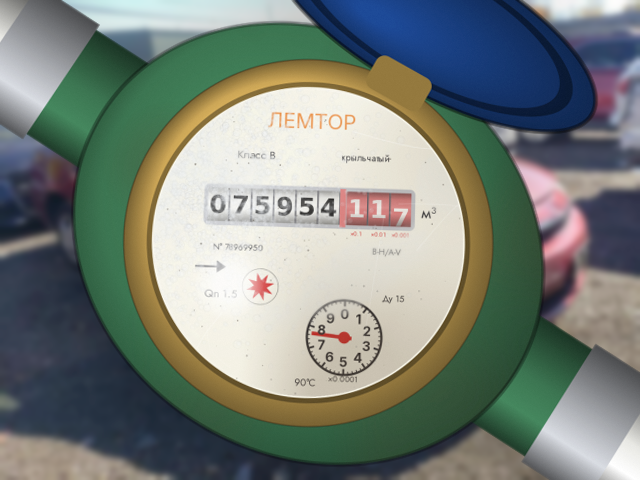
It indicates **75954.1167** m³
